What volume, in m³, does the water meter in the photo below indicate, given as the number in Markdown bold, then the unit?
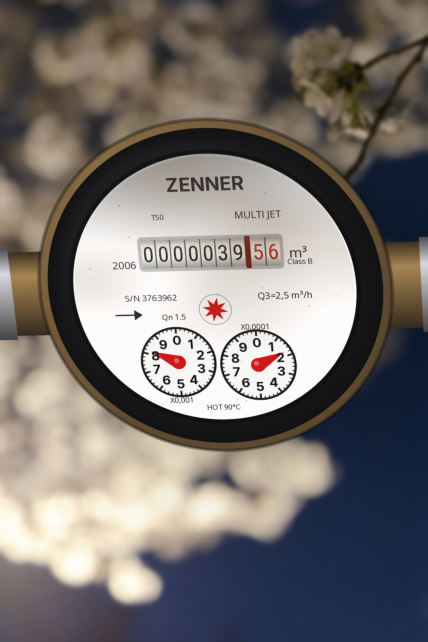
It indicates **39.5681** m³
